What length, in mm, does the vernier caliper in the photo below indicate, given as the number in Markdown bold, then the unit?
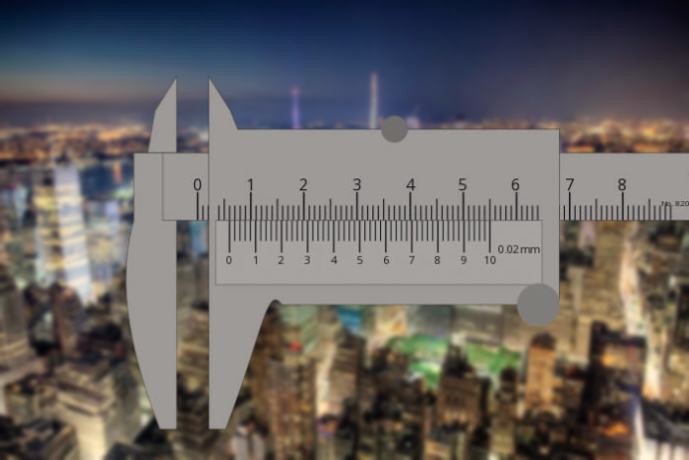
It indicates **6.0** mm
